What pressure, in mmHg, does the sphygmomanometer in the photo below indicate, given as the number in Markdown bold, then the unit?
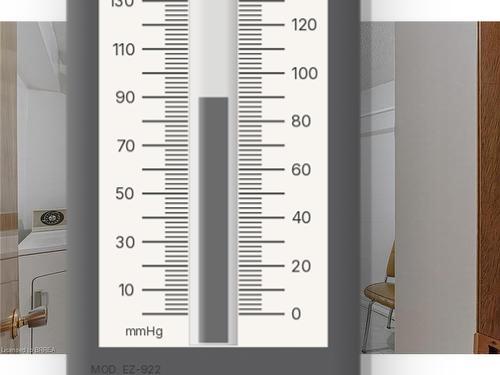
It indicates **90** mmHg
